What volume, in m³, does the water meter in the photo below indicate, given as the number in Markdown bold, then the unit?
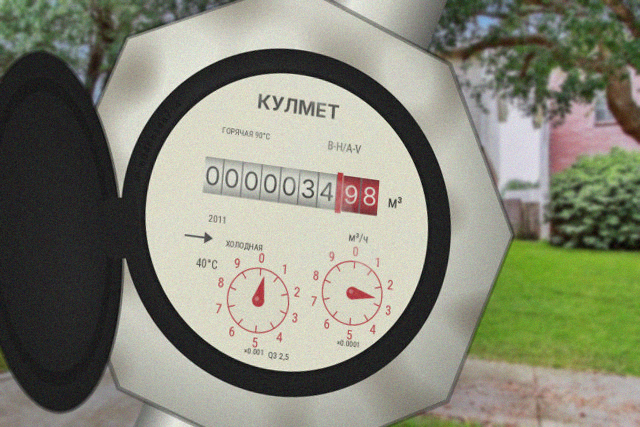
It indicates **34.9802** m³
